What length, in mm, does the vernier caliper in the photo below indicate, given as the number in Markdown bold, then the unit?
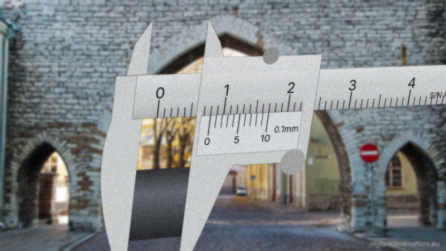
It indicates **8.0** mm
